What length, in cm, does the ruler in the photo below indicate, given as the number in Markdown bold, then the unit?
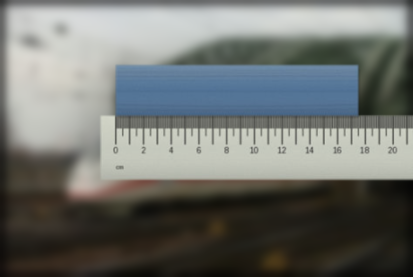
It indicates **17.5** cm
